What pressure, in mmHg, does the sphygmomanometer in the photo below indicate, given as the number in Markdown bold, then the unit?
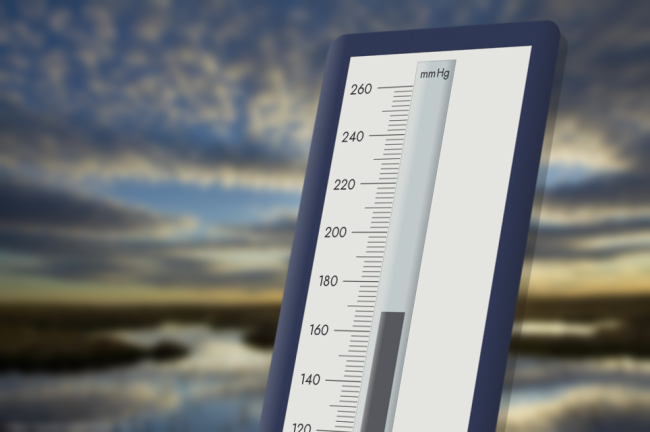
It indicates **168** mmHg
